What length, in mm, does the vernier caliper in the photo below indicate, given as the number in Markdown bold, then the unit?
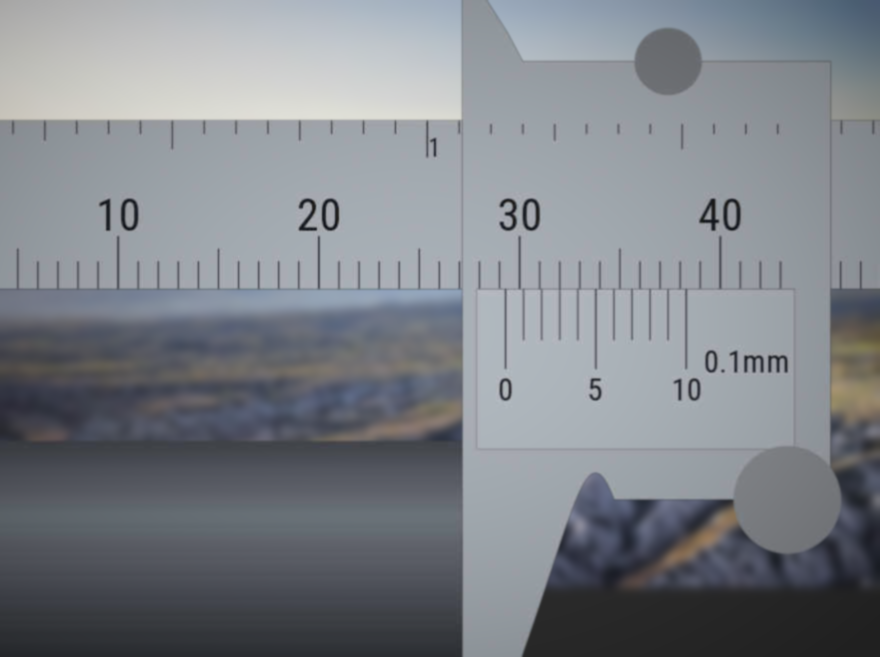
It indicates **29.3** mm
